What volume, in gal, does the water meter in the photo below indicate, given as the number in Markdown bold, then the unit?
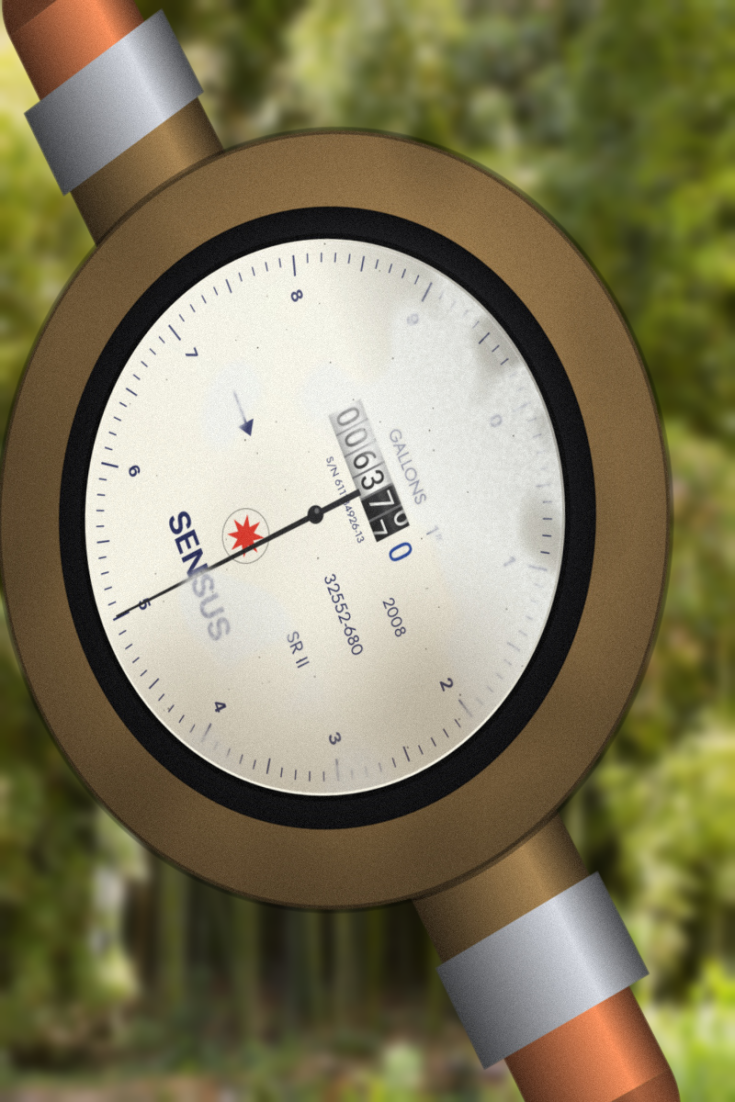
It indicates **63765.0** gal
